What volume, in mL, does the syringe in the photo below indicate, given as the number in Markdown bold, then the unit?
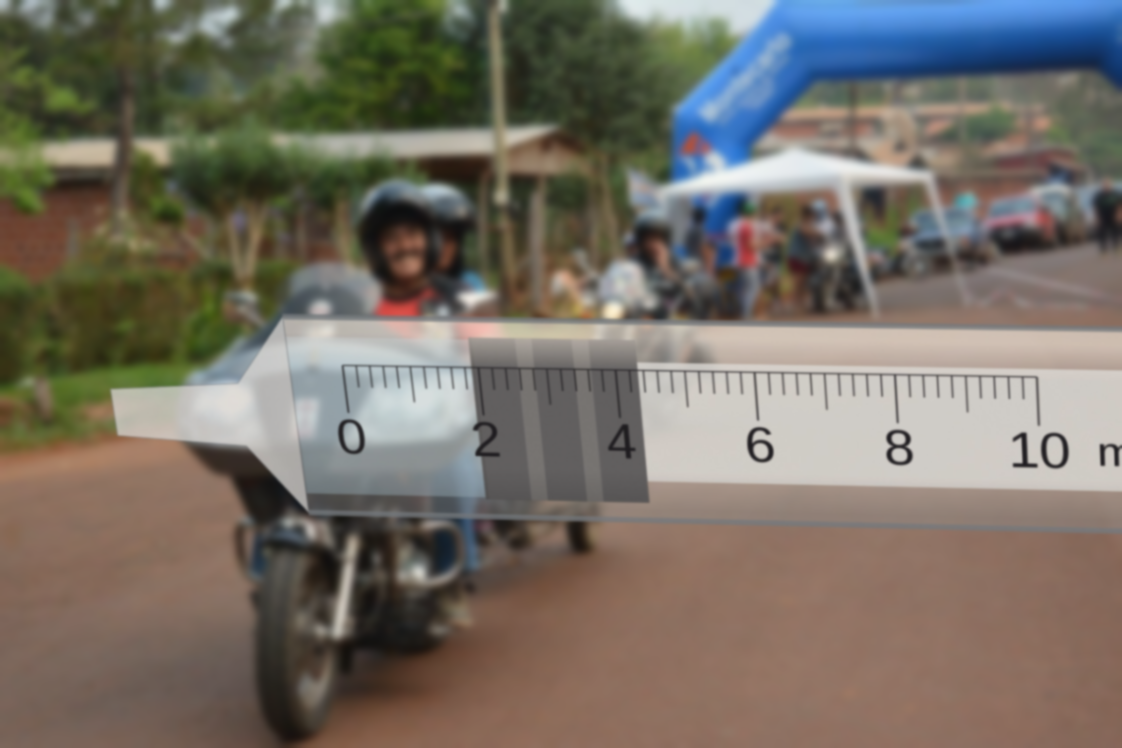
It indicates **1.9** mL
